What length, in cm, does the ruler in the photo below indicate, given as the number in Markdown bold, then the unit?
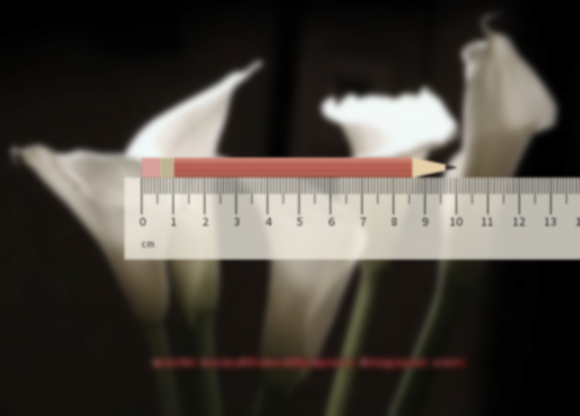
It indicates **10** cm
